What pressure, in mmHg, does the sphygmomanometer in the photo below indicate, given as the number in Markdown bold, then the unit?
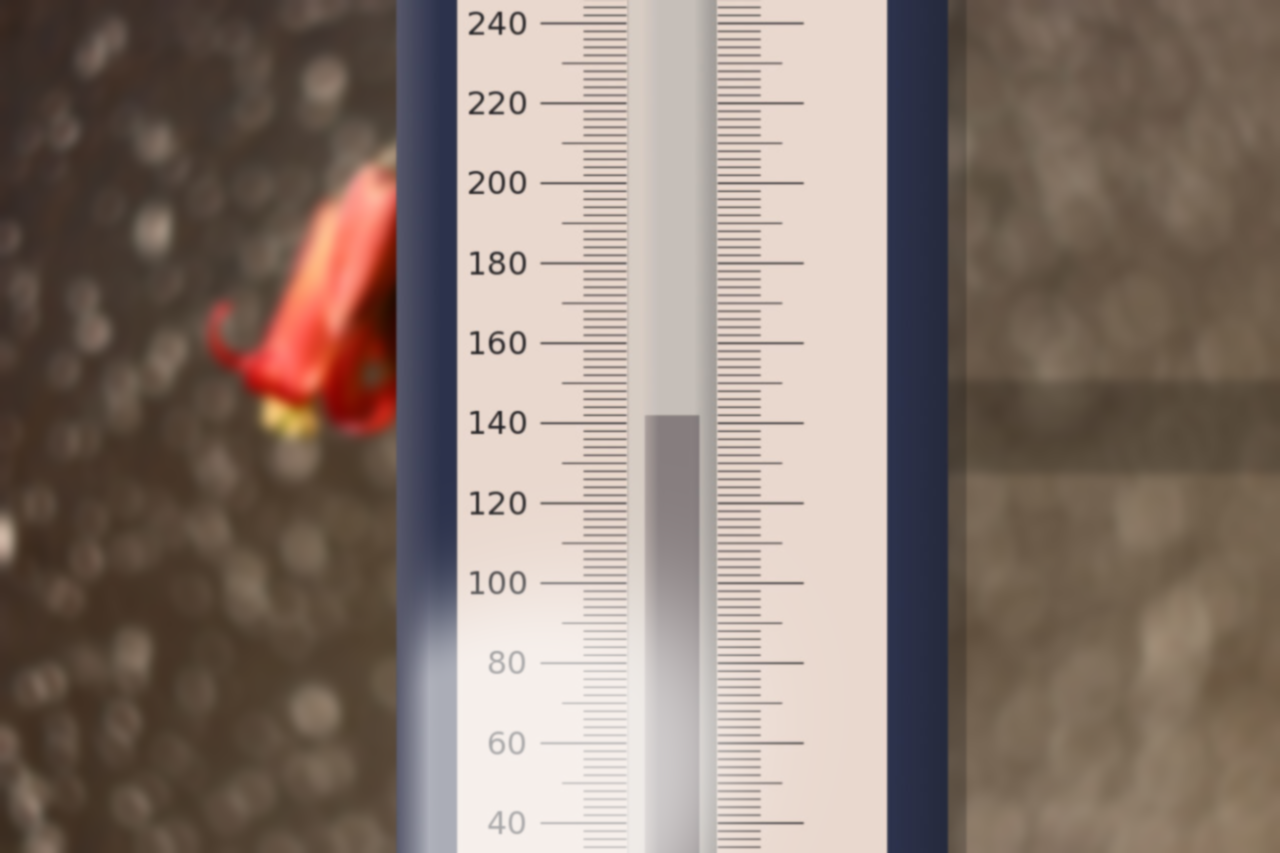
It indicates **142** mmHg
